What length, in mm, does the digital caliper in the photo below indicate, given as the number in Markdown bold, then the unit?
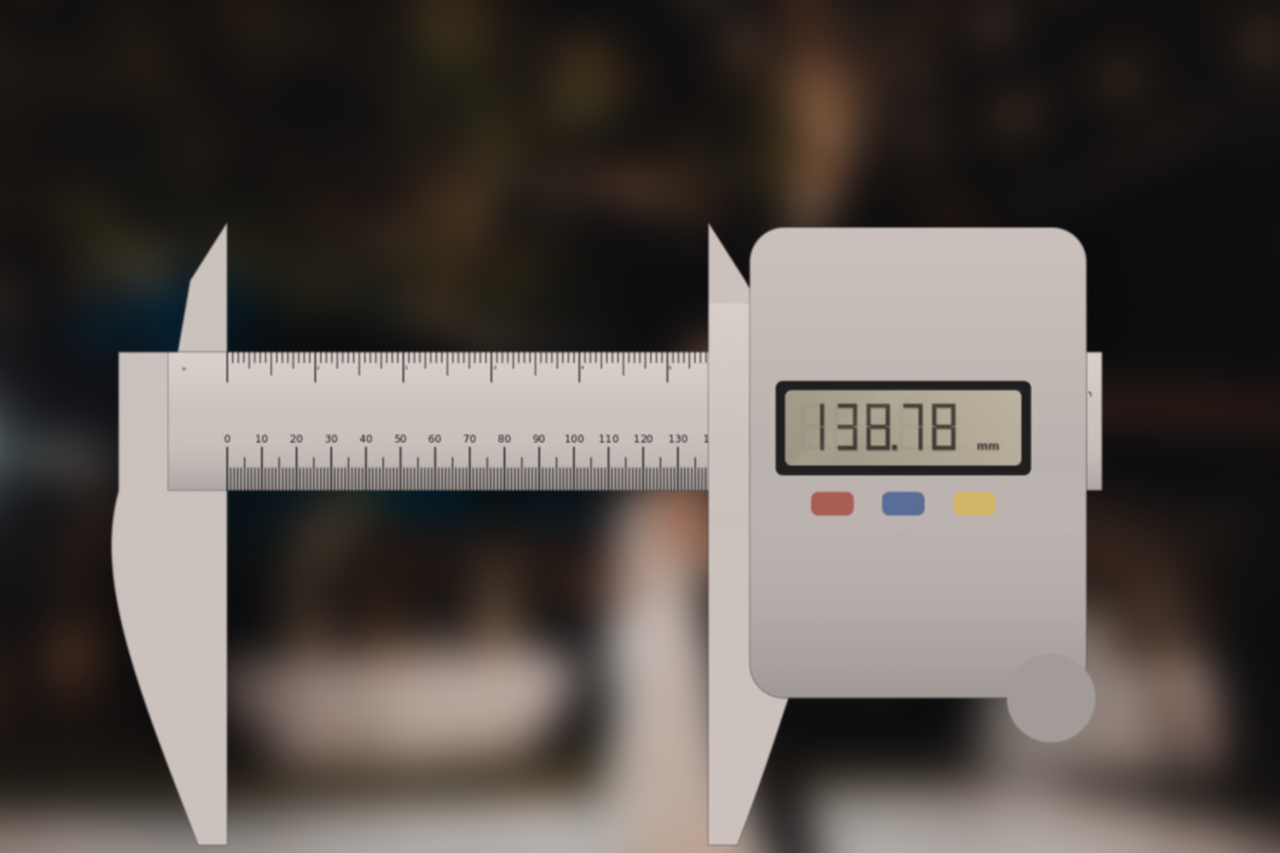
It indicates **138.78** mm
